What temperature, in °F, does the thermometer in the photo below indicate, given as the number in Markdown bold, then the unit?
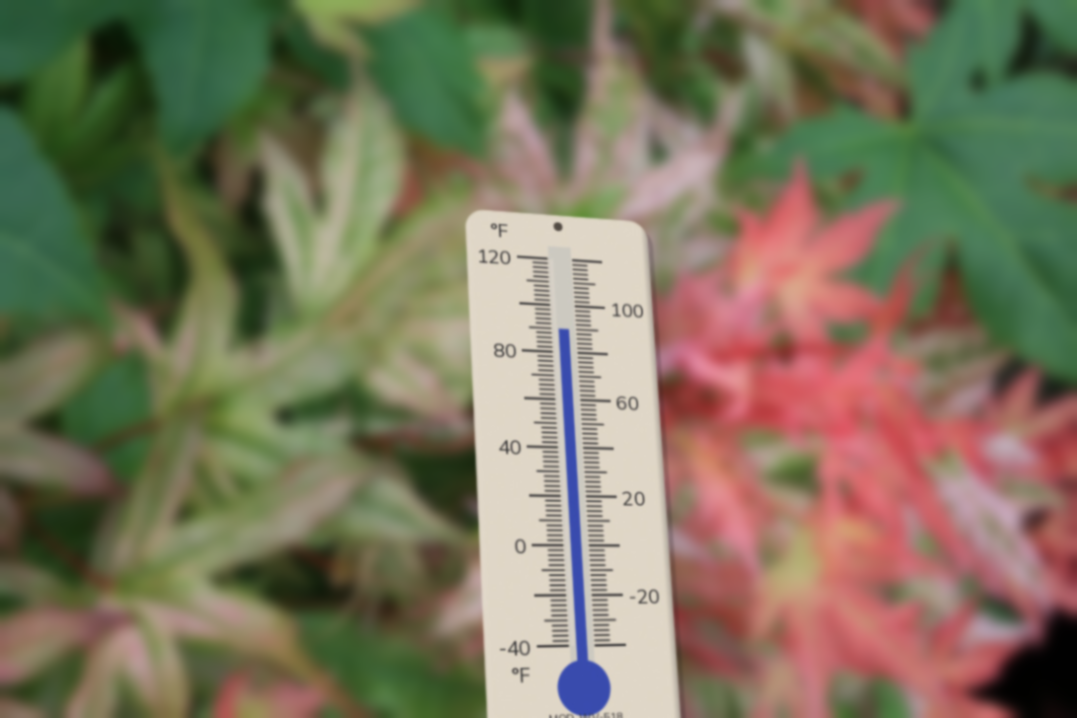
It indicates **90** °F
